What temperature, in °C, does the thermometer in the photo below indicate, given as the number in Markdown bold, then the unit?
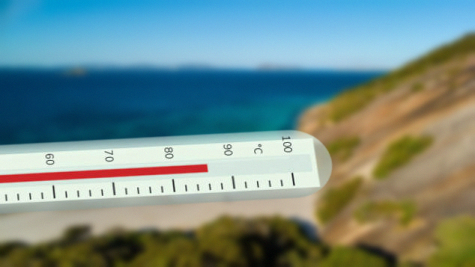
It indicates **86** °C
